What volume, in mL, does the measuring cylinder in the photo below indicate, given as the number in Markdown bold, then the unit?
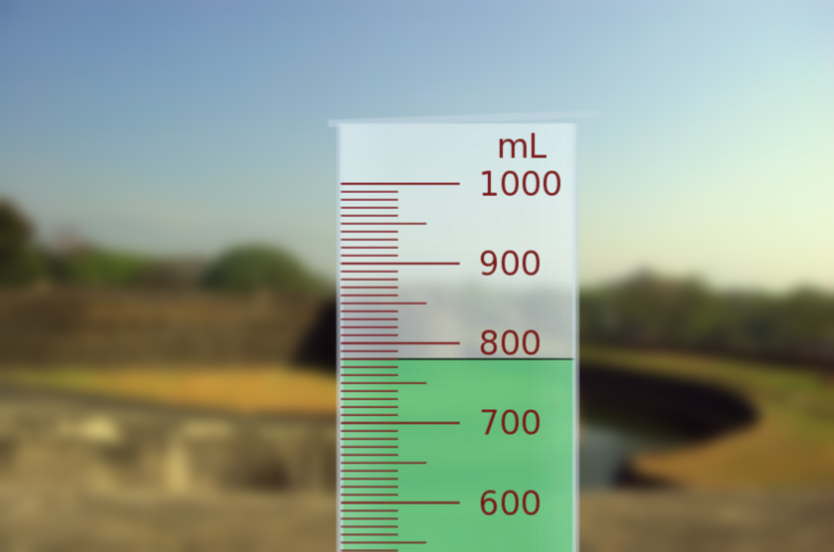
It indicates **780** mL
